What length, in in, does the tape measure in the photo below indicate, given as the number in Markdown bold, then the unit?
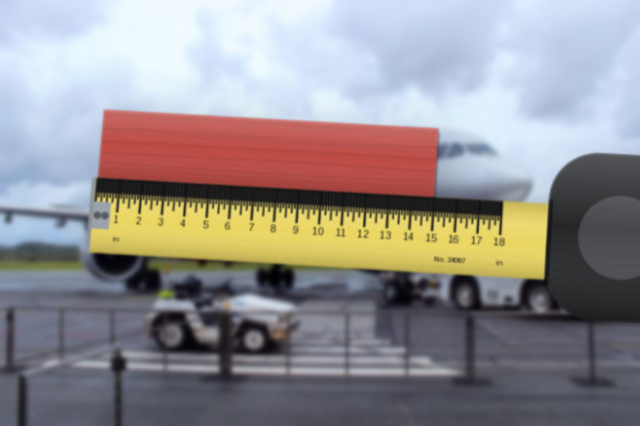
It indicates **15** in
